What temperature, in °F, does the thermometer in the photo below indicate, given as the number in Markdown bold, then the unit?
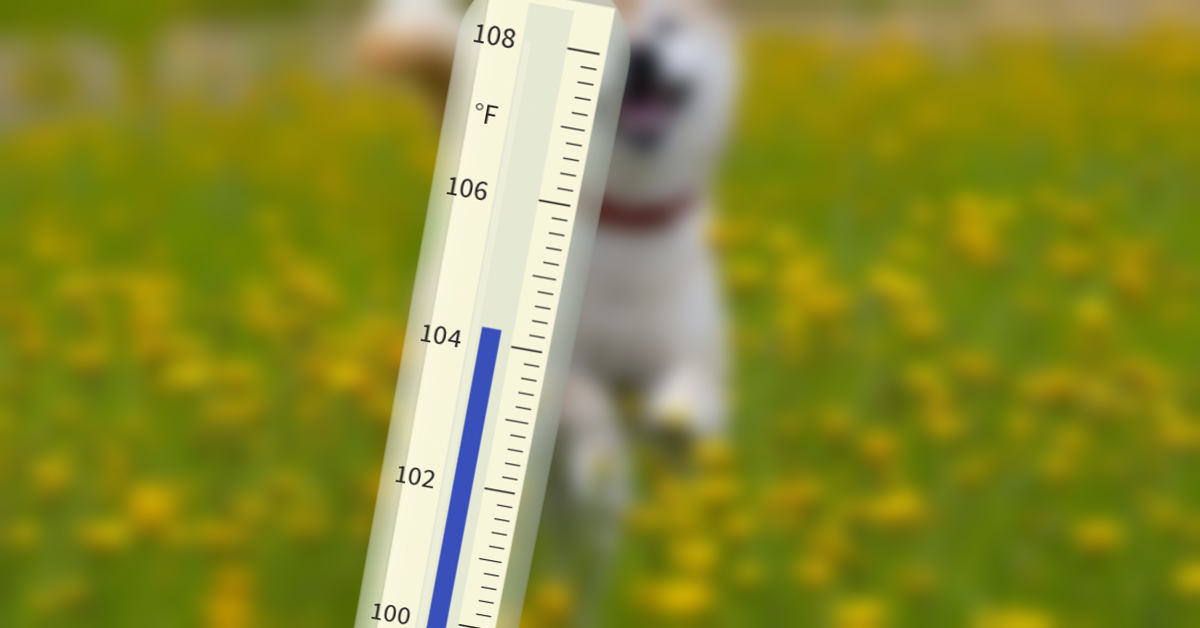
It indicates **104.2** °F
